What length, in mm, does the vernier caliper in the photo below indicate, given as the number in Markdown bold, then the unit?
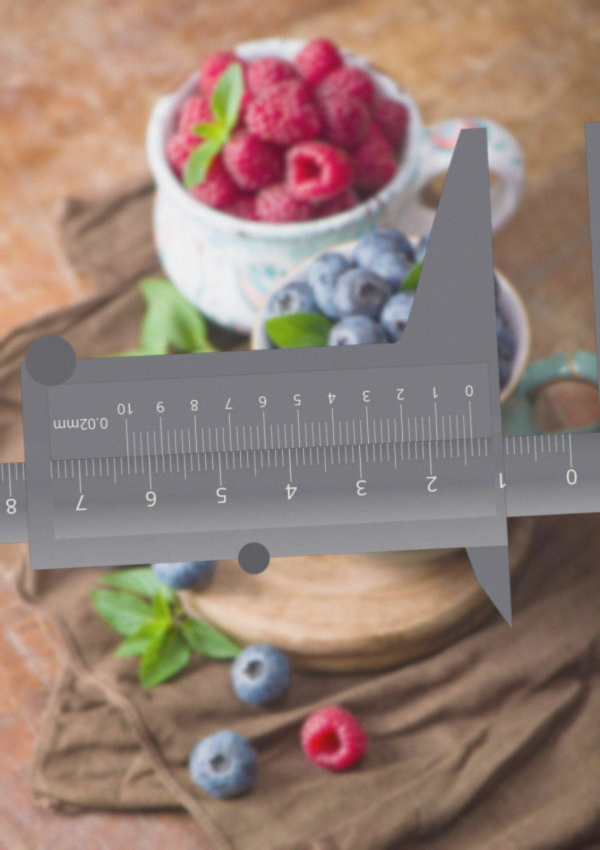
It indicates **14.0** mm
